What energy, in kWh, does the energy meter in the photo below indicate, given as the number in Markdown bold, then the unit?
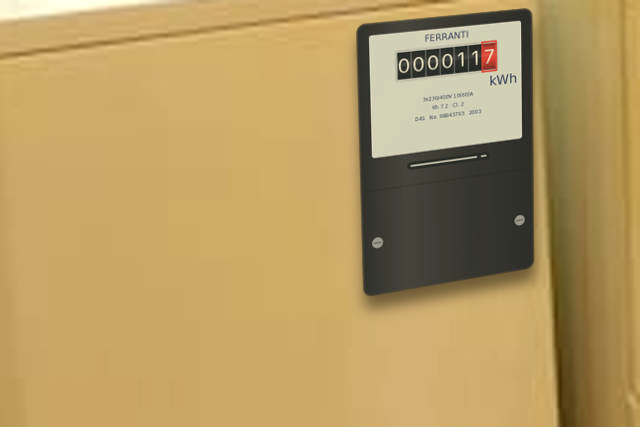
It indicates **11.7** kWh
